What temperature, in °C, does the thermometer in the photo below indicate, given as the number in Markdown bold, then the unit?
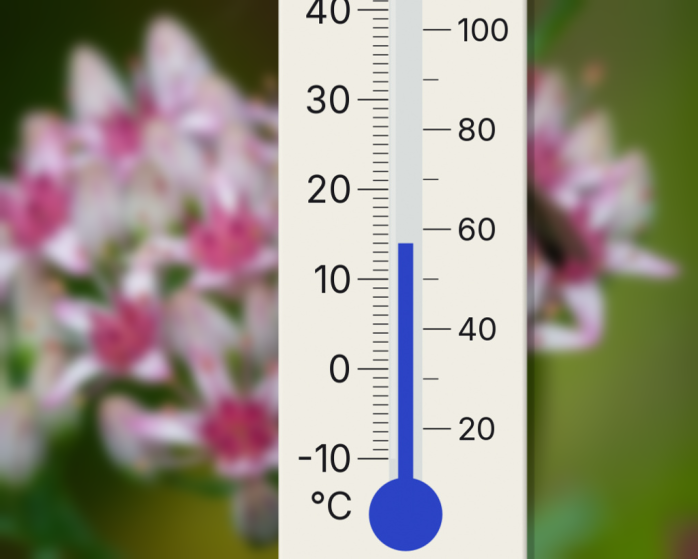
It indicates **14** °C
